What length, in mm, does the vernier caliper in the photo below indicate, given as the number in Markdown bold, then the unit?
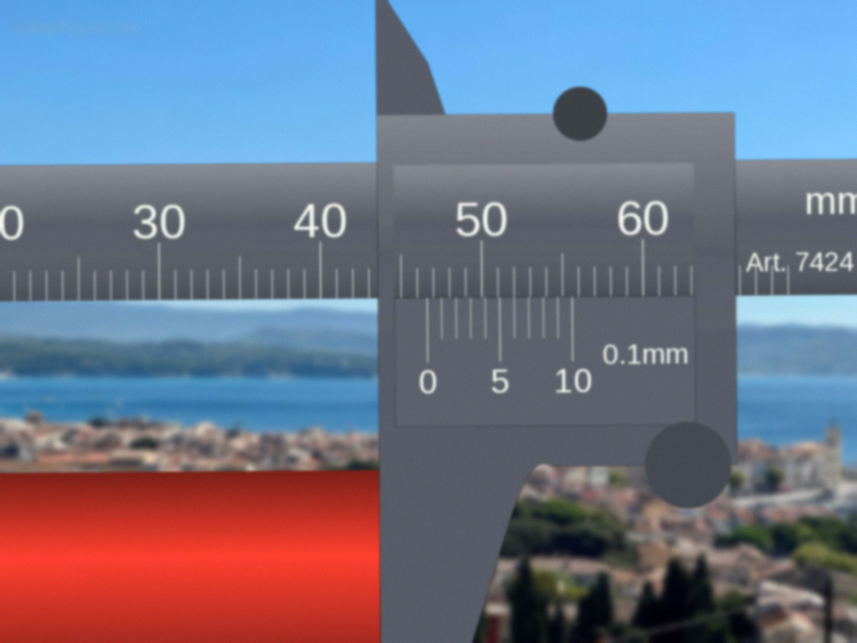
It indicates **46.6** mm
